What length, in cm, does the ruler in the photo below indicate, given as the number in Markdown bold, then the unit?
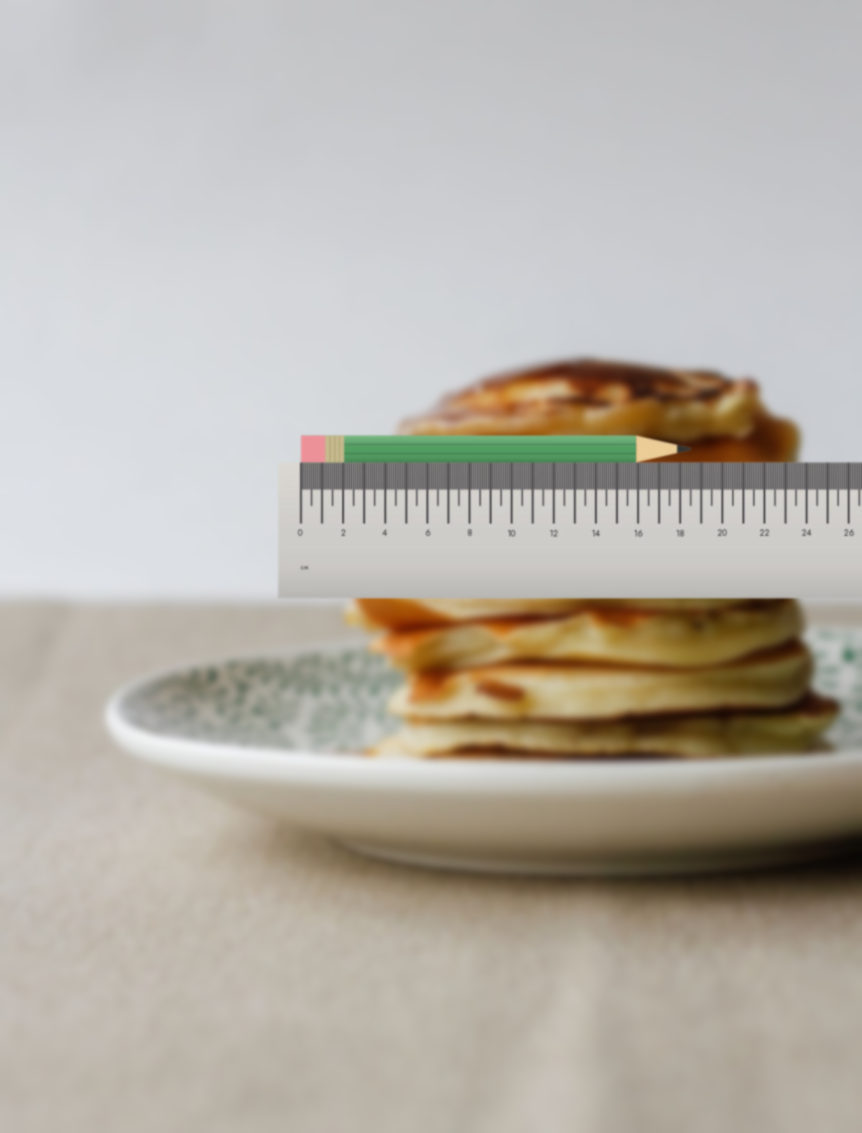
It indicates **18.5** cm
